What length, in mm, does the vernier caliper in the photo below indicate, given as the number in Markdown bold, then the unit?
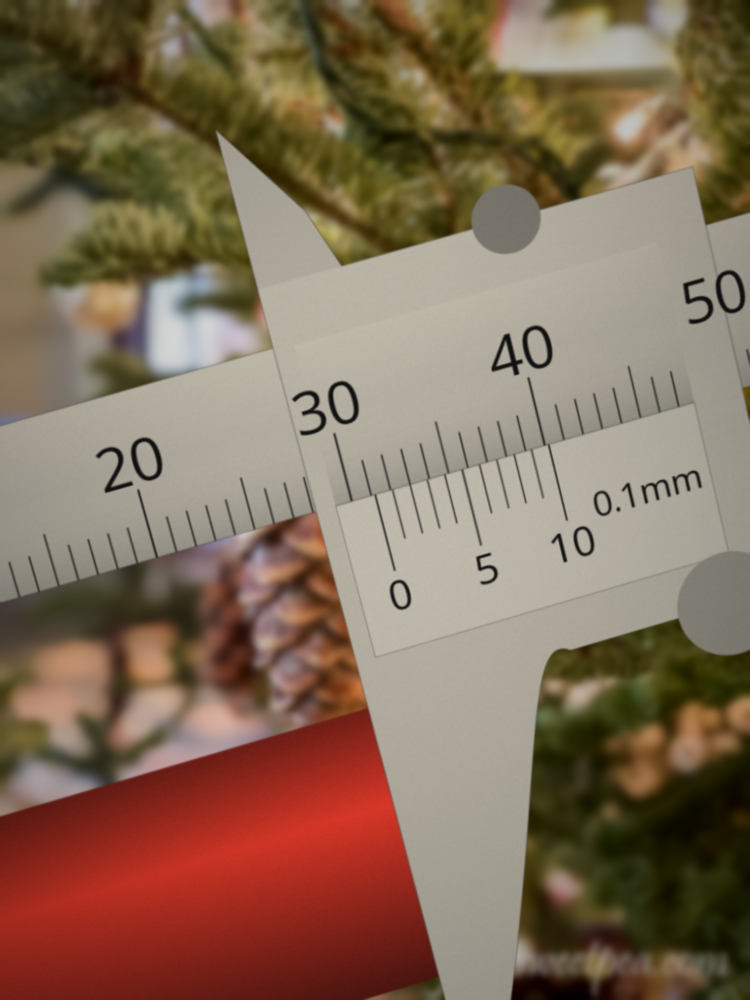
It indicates **31.2** mm
